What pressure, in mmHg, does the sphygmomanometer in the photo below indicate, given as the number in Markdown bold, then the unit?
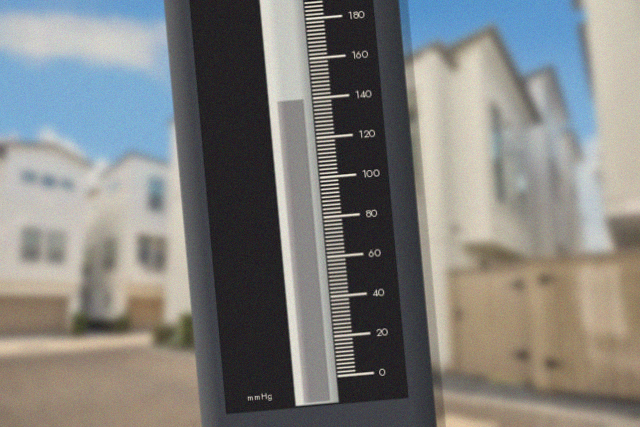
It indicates **140** mmHg
